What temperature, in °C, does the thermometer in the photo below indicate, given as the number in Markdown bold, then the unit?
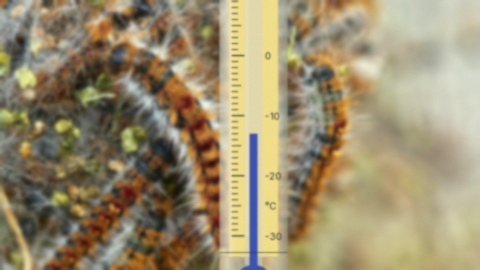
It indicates **-13** °C
